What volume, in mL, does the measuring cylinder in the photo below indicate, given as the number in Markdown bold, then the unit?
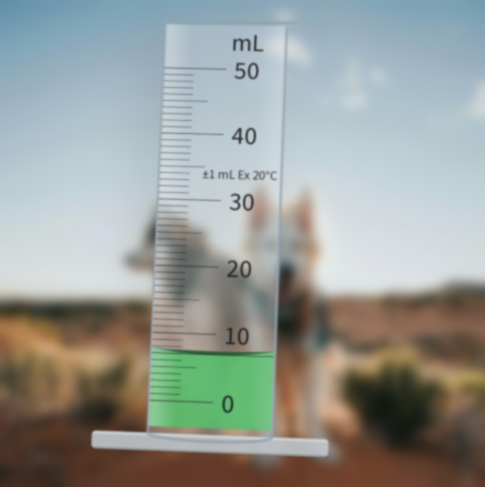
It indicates **7** mL
